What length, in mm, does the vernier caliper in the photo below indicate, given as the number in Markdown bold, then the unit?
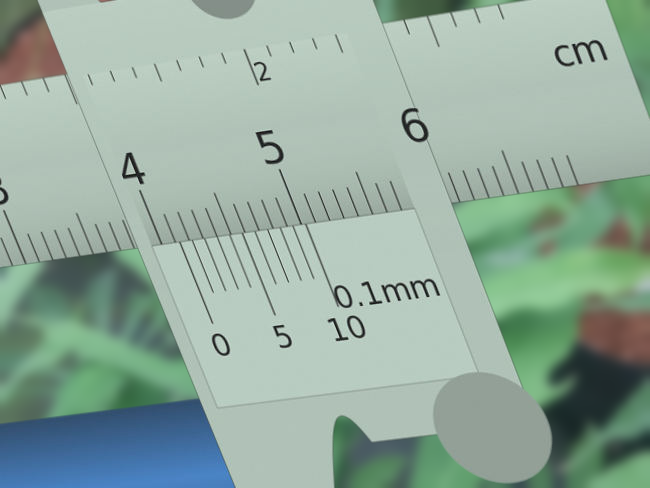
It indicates **41.3** mm
